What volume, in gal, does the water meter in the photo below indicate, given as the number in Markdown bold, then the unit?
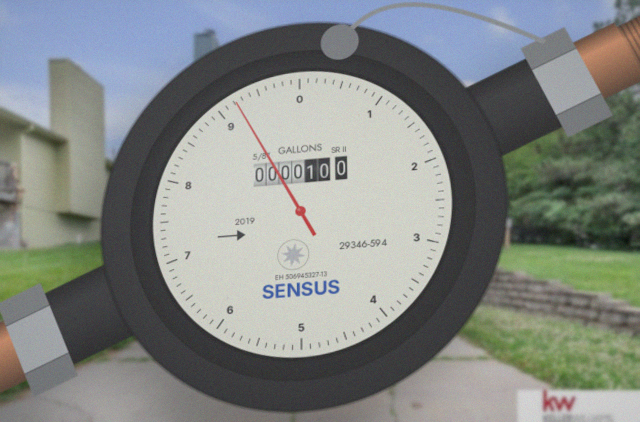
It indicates **99.2** gal
